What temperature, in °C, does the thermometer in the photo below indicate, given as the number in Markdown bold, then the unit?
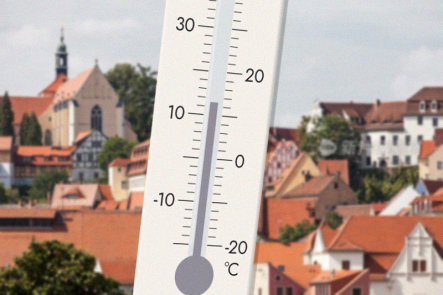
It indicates **13** °C
